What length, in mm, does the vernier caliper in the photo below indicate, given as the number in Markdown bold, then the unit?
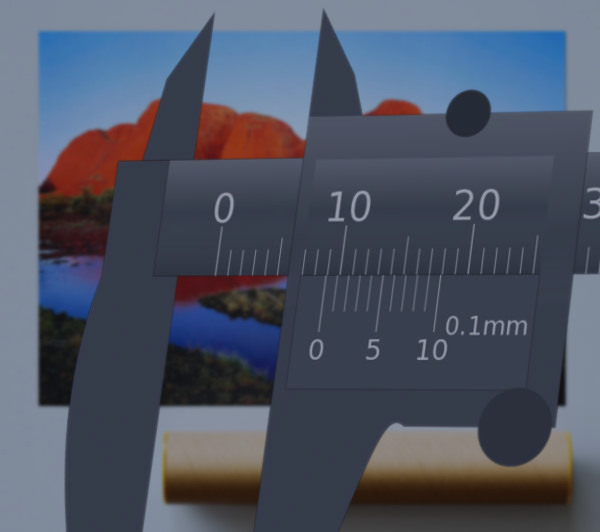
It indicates **8.9** mm
